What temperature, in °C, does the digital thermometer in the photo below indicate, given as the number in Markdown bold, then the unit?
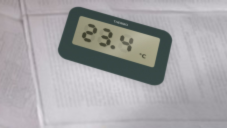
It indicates **23.4** °C
